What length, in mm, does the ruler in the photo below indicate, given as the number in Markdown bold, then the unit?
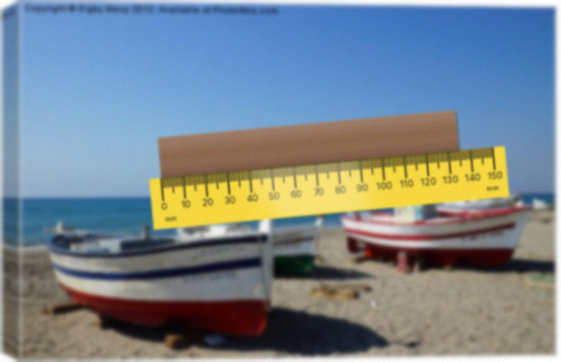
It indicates **135** mm
